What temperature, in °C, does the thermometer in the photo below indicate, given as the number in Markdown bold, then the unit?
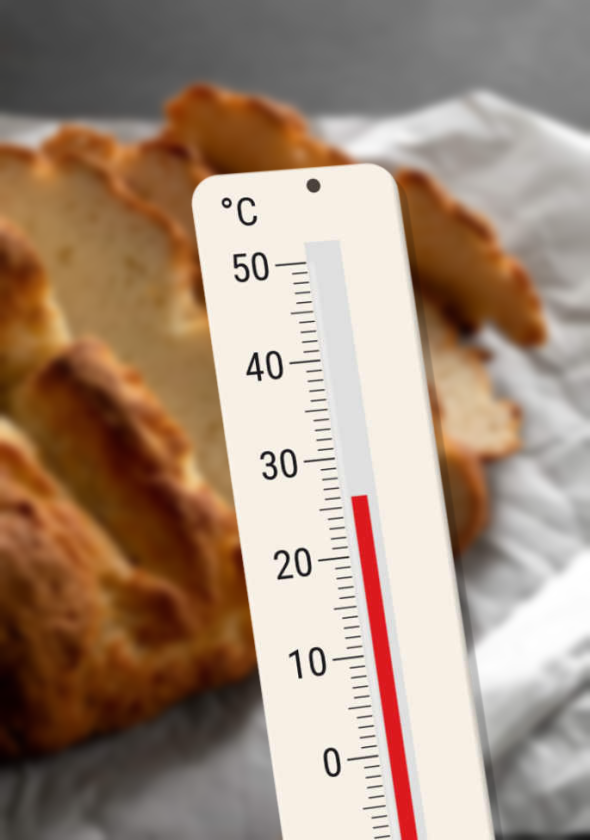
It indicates **26** °C
